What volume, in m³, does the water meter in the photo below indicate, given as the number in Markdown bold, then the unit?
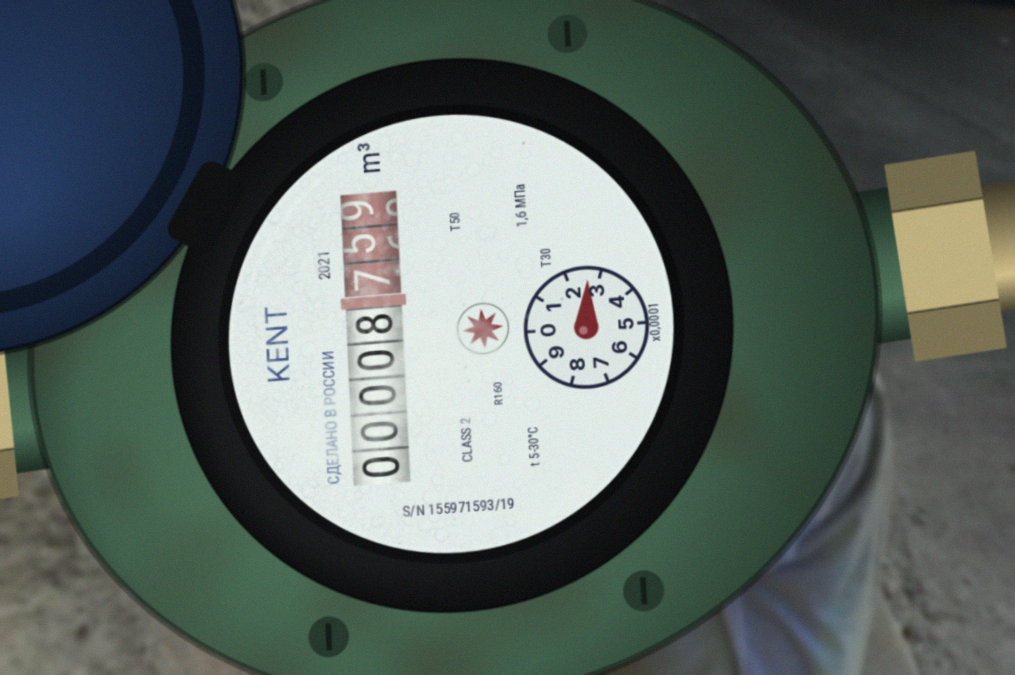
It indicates **8.7592** m³
